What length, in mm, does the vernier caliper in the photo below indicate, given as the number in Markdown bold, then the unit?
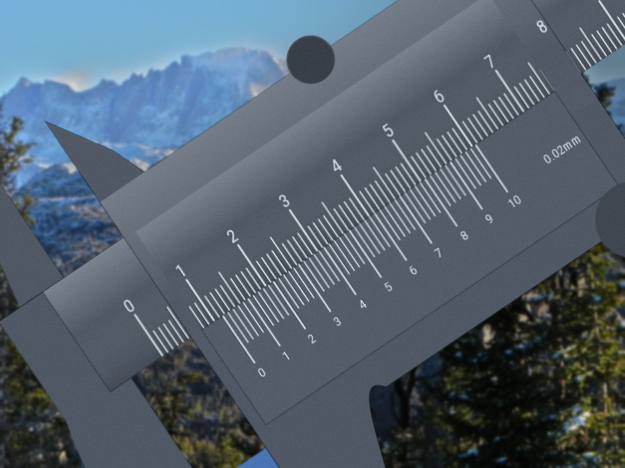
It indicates **11.6** mm
